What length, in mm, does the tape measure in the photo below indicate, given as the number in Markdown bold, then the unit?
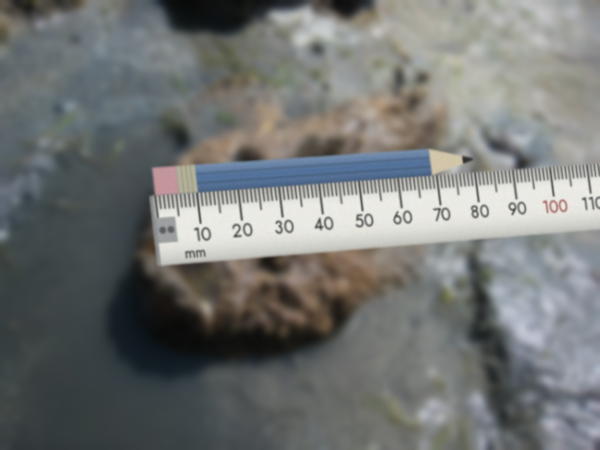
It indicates **80** mm
